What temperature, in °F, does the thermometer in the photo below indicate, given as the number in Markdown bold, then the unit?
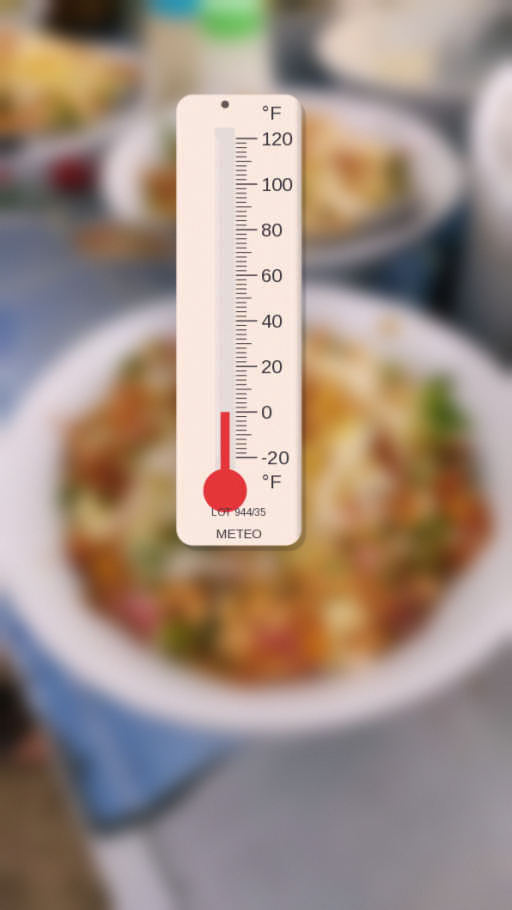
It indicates **0** °F
